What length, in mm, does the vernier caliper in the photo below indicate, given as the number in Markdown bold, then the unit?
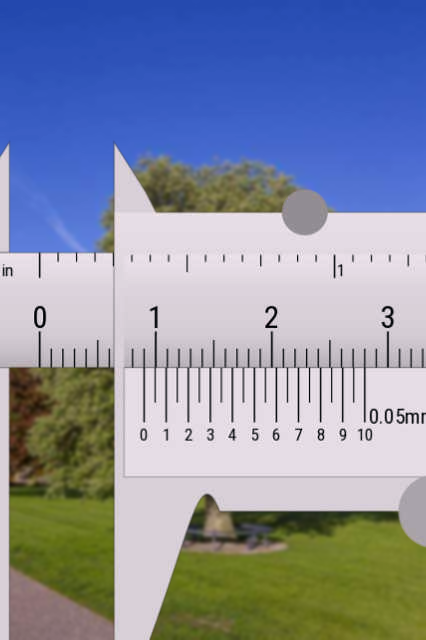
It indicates **9.0** mm
